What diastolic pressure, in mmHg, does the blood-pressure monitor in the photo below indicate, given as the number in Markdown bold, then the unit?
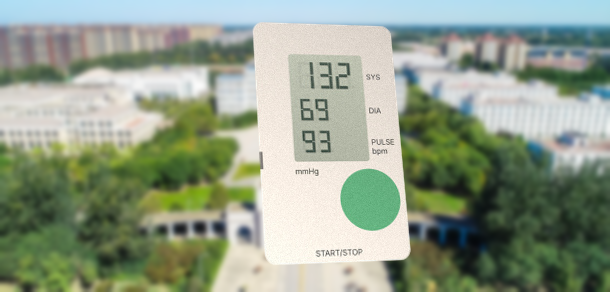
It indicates **69** mmHg
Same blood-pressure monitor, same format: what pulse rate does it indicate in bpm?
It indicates **93** bpm
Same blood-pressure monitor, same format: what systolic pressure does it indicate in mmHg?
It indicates **132** mmHg
